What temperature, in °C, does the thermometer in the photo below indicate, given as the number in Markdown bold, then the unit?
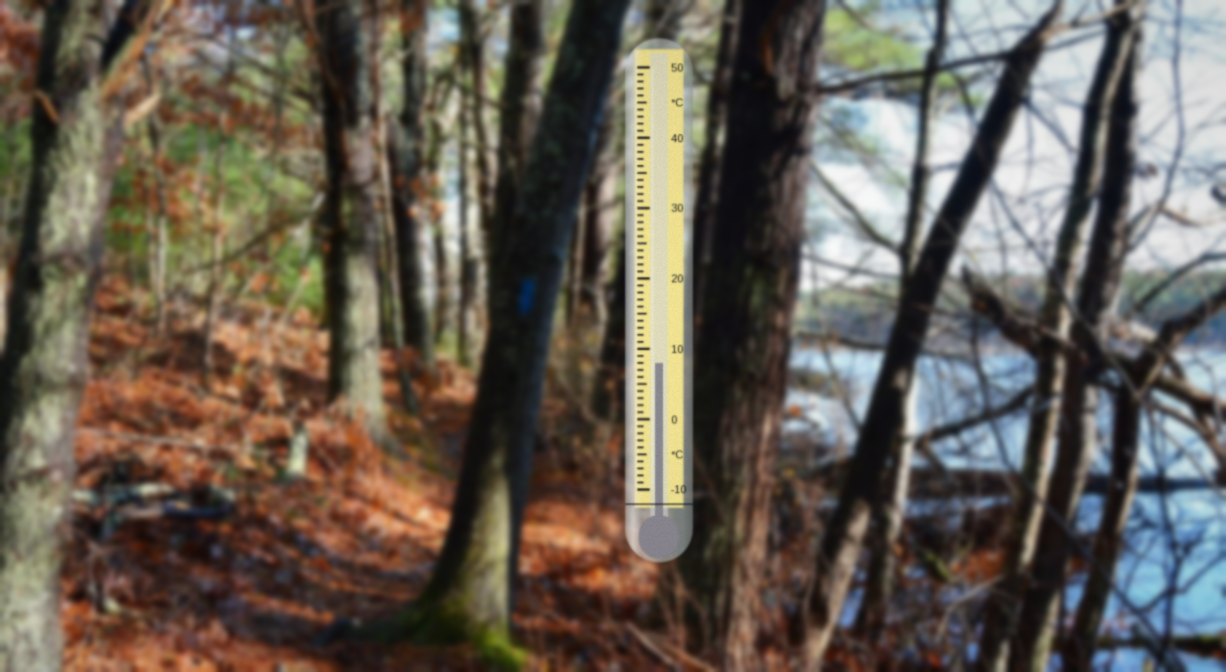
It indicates **8** °C
